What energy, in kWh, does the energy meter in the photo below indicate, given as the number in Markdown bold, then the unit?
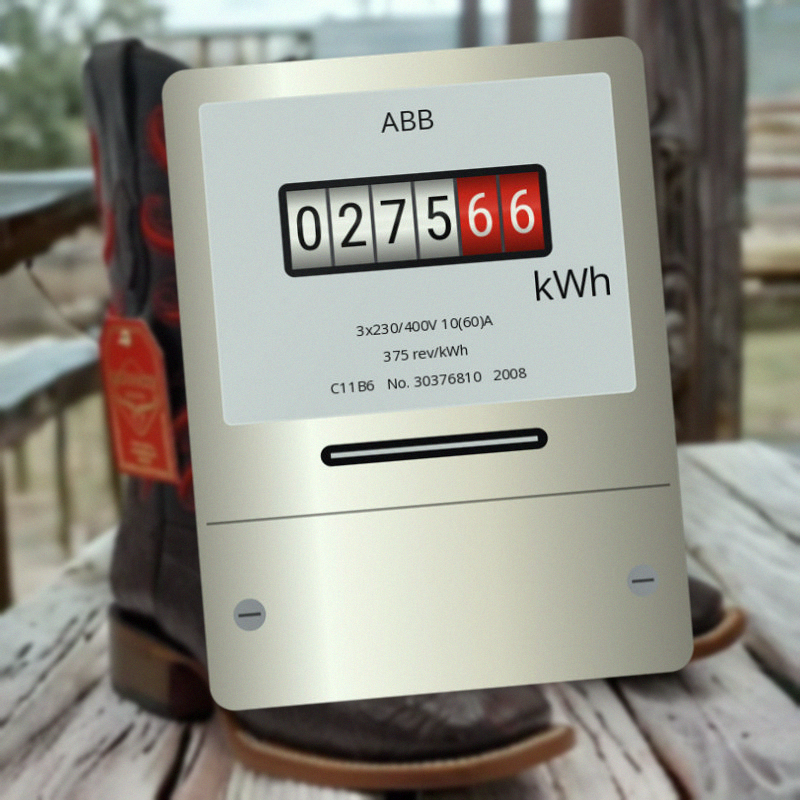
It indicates **275.66** kWh
